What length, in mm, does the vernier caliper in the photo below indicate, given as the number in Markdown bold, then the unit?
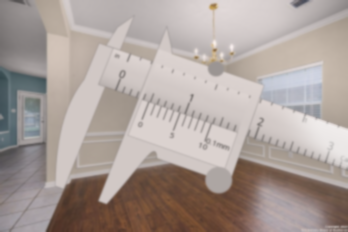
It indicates **4.8** mm
